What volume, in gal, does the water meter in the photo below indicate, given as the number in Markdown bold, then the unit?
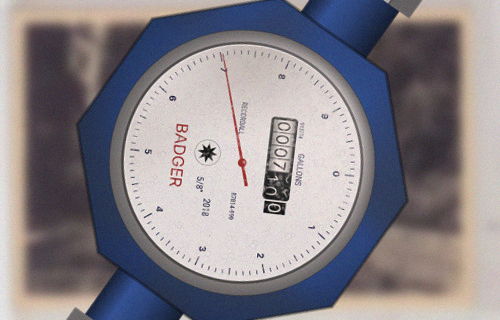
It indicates **7097.0** gal
